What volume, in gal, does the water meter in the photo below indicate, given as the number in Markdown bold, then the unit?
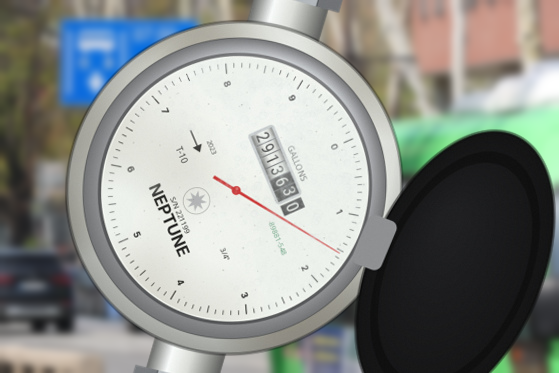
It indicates **2913631.5** gal
